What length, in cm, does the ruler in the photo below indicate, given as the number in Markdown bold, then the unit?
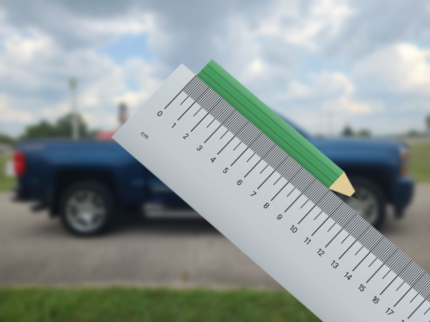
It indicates **11.5** cm
